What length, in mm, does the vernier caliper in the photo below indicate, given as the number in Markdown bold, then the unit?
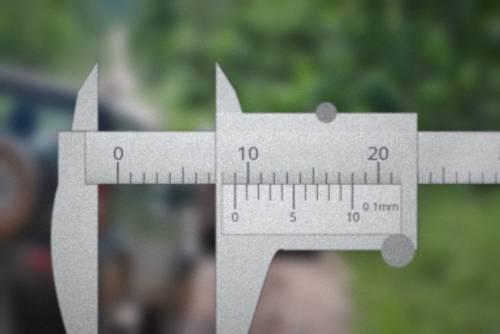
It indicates **9.0** mm
